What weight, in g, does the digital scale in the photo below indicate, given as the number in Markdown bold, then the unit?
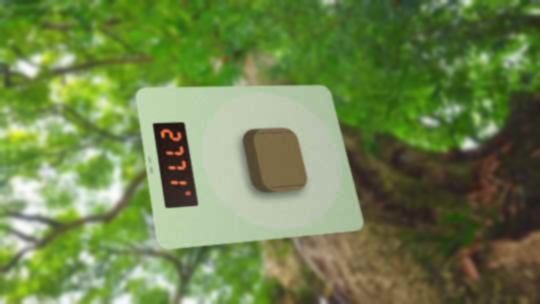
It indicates **2771** g
